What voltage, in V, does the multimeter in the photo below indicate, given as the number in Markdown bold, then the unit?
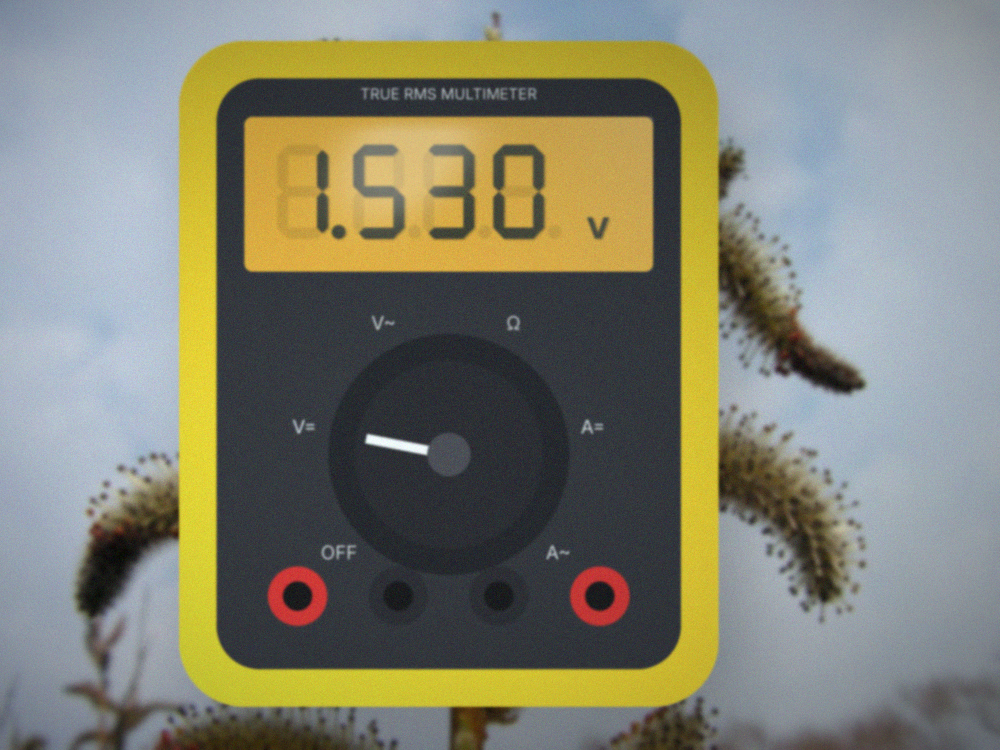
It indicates **1.530** V
